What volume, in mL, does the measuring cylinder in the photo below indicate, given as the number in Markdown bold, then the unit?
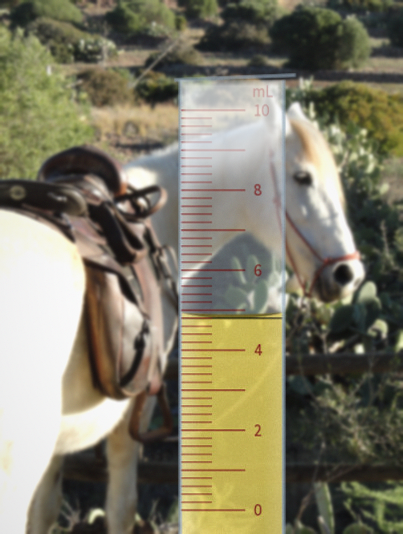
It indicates **4.8** mL
